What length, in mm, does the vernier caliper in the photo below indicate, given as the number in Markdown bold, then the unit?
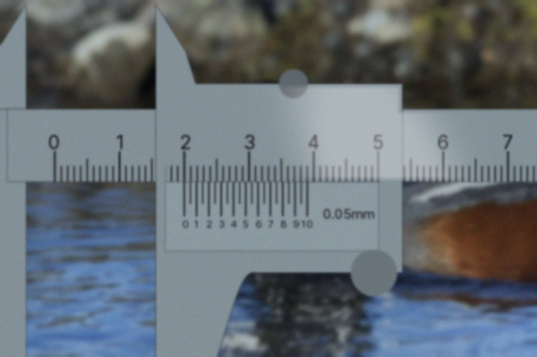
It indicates **20.0** mm
